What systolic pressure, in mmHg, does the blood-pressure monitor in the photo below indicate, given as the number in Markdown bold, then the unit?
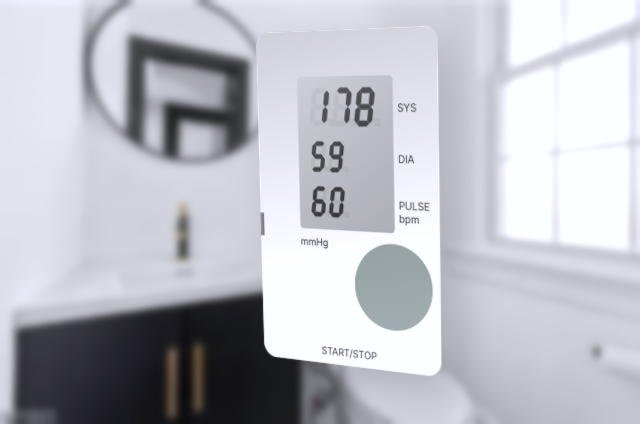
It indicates **178** mmHg
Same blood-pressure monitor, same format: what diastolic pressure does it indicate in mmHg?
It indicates **59** mmHg
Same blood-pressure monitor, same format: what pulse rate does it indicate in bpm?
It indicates **60** bpm
